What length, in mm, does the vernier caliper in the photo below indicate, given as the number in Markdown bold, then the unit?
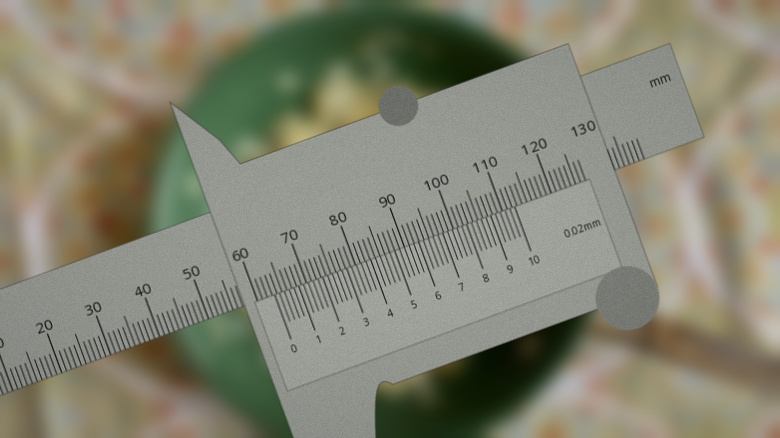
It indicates **63.5** mm
